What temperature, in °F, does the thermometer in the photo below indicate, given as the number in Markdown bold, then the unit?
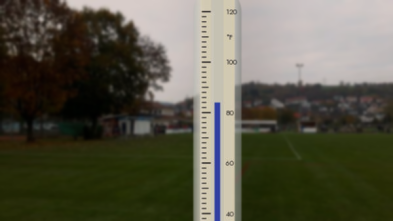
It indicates **84** °F
